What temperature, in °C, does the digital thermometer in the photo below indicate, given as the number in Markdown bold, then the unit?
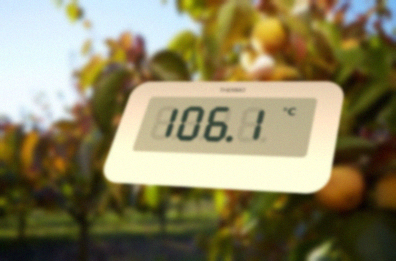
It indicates **106.1** °C
